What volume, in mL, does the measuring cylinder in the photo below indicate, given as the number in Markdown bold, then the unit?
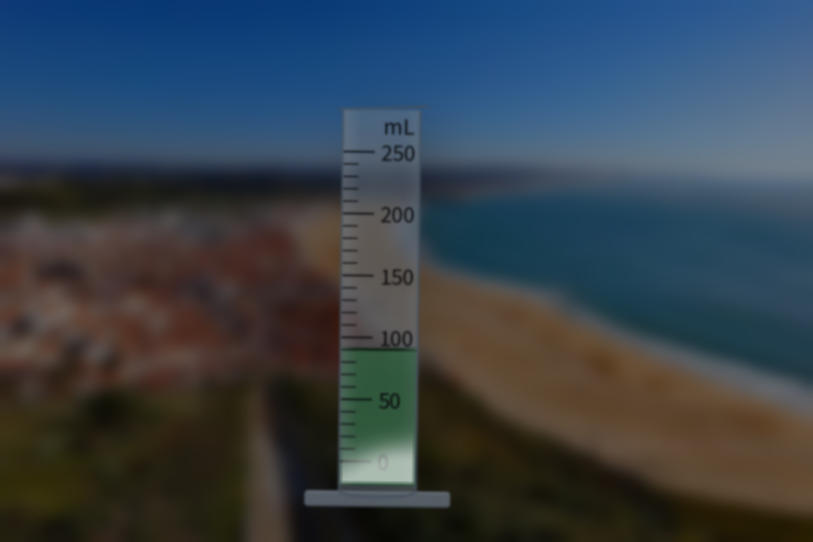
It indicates **90** mL
